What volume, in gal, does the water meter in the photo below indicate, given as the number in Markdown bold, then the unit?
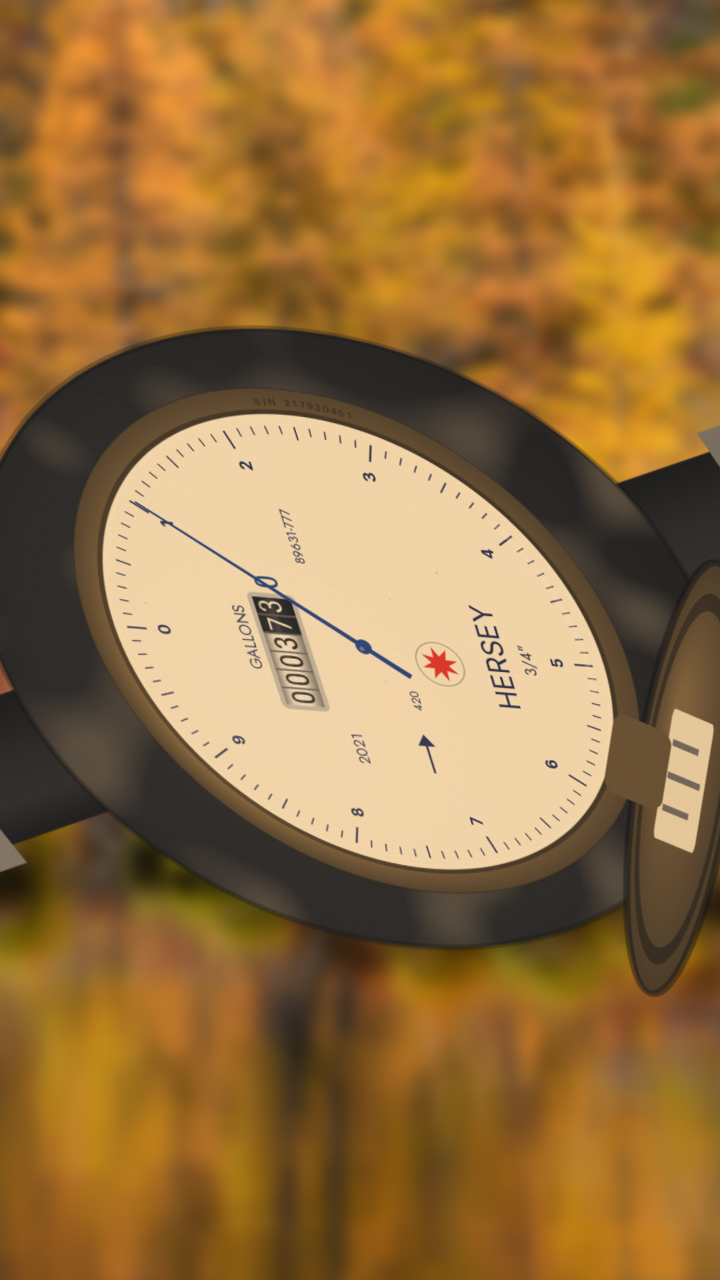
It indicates **3731.0** gal
